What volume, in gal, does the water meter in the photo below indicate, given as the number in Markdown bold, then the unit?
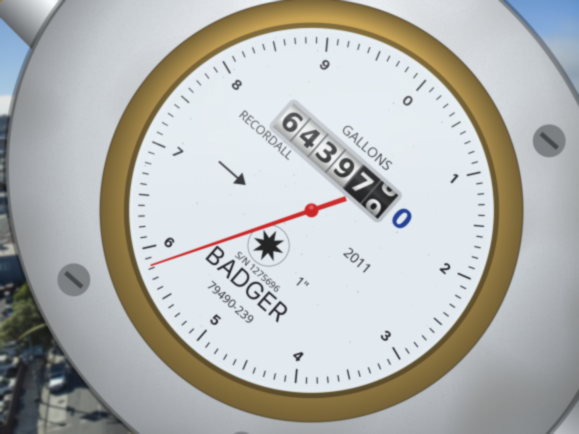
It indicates **6439785.8** gal
